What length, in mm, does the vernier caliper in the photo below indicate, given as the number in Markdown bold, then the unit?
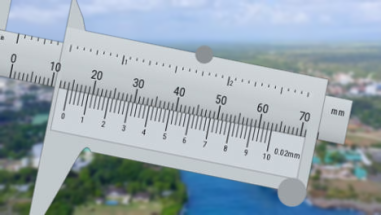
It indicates **14.0** mm
